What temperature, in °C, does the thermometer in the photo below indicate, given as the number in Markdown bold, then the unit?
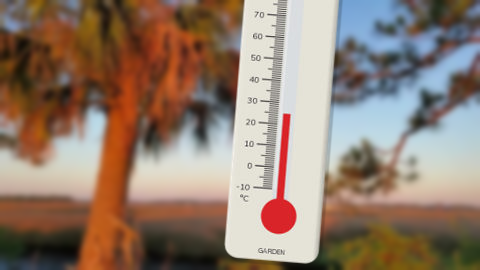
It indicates **25** °C
